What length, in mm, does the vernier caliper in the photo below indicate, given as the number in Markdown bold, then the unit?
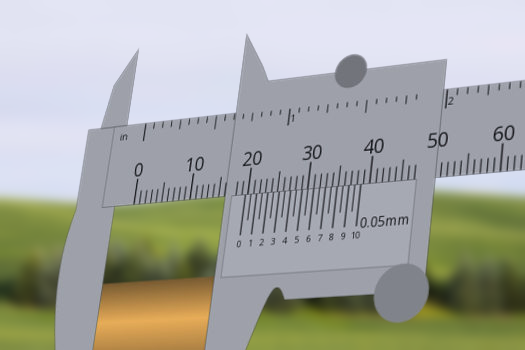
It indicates **19.6** mm
